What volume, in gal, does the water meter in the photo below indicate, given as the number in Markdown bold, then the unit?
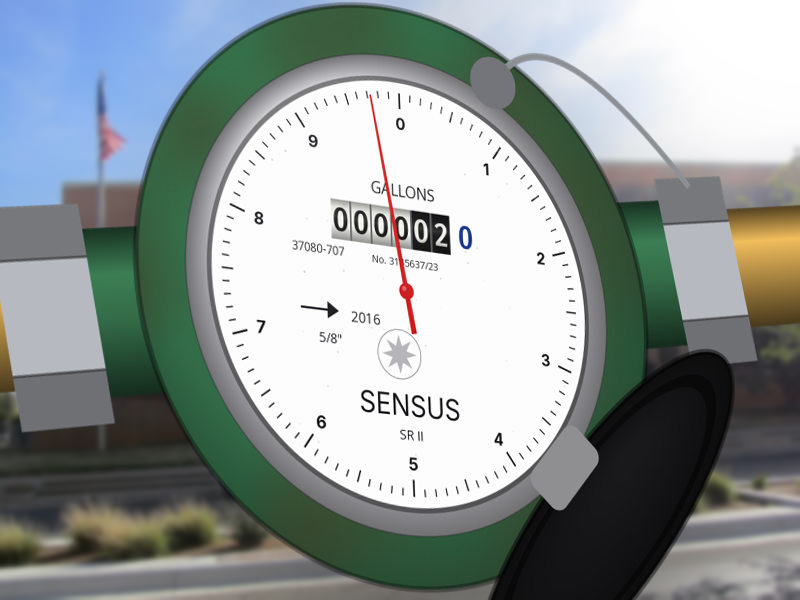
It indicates **19.7** gal
